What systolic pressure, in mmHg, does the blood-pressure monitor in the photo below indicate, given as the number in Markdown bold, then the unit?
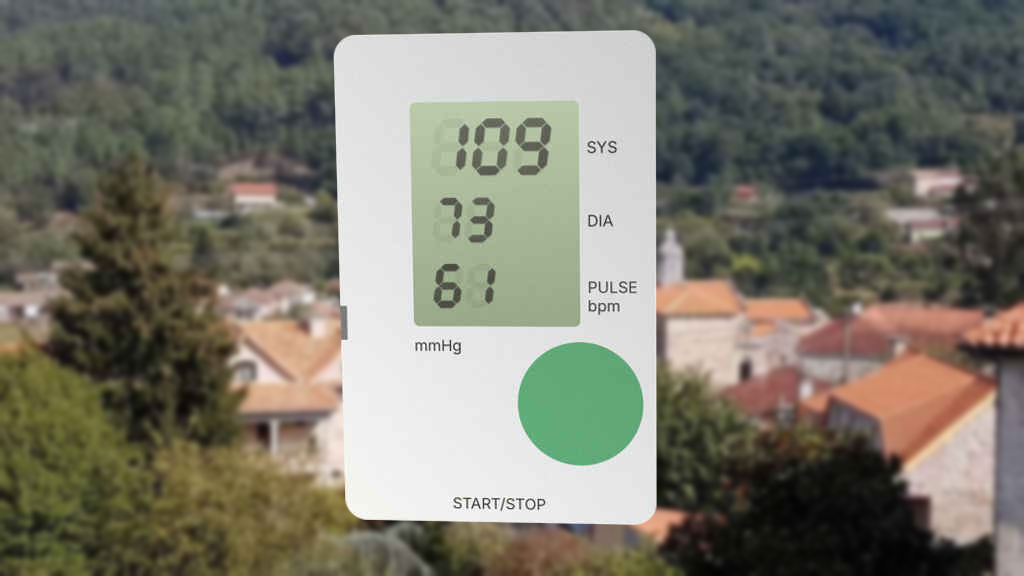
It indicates **109** mmHg
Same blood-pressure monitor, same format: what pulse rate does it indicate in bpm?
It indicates **61** bpm
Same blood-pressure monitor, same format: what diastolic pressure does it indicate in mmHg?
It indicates **73** mmHg
